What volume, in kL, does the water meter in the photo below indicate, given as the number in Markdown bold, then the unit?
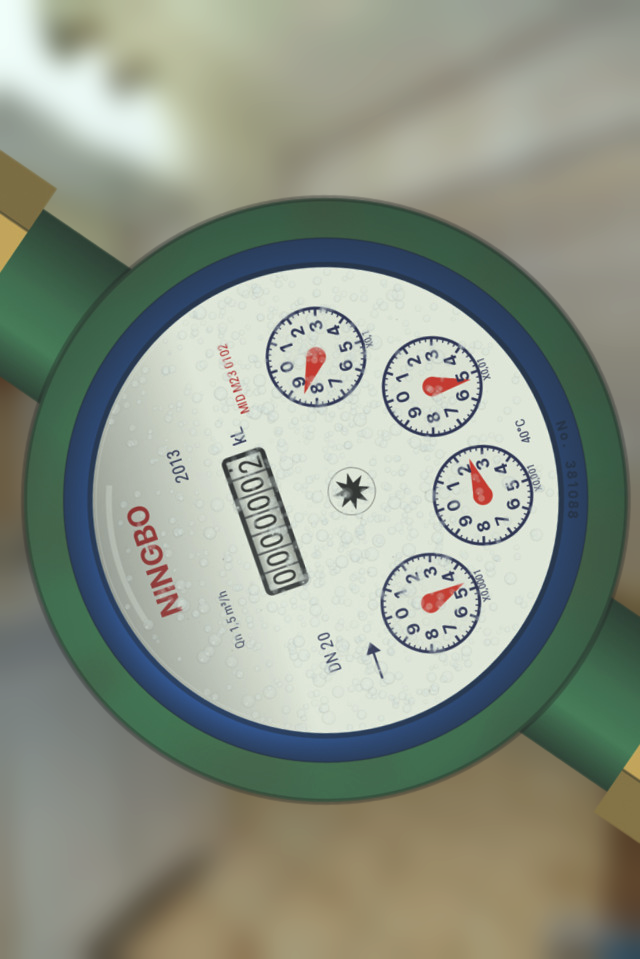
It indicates **1.8524** kL
